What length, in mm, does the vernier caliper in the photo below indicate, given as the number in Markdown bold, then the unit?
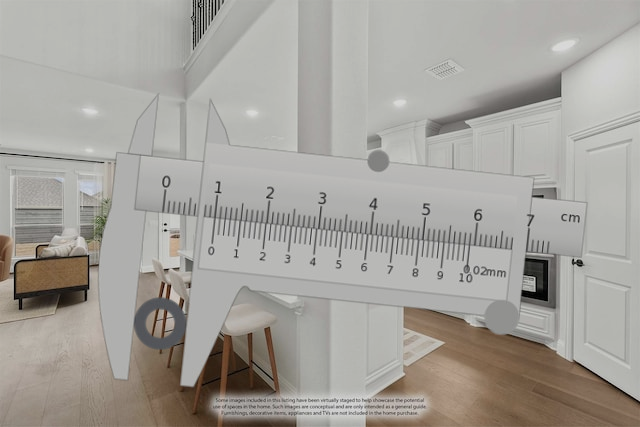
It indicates **10.0** mm
